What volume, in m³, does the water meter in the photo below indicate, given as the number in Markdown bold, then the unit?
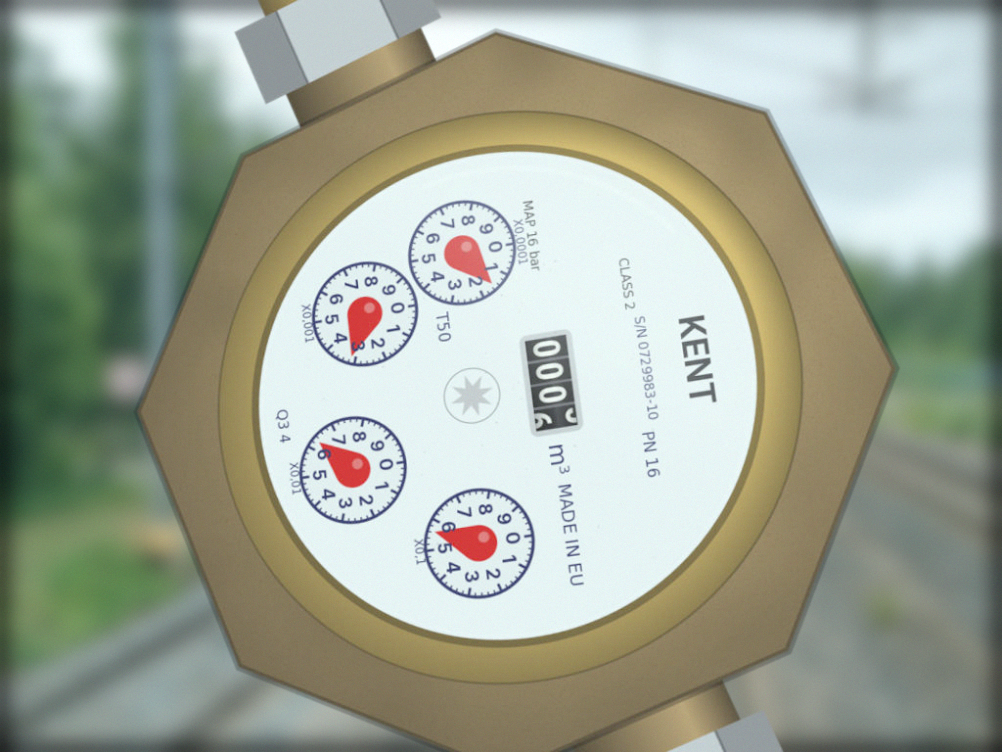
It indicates **5.5631** m³
